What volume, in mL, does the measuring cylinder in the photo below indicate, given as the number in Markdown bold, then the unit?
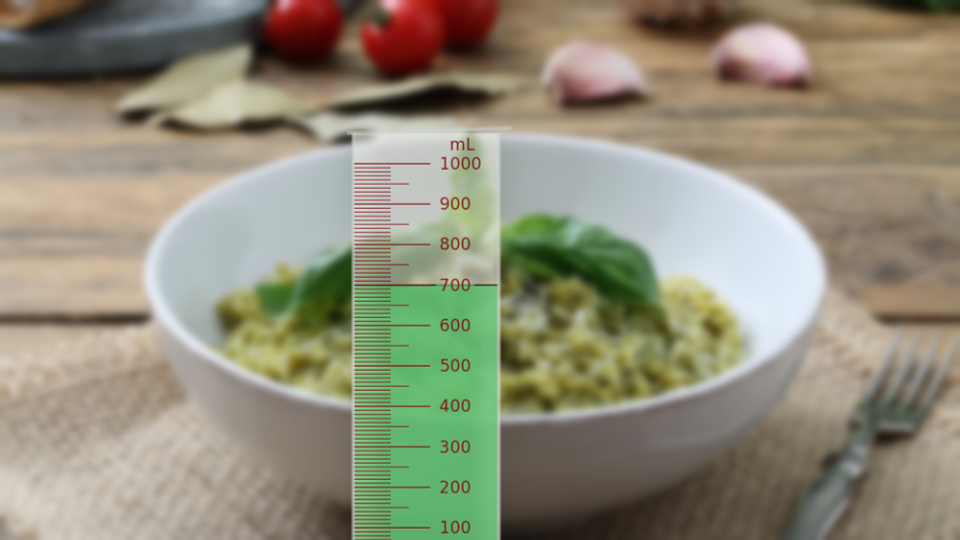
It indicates **700** mL
